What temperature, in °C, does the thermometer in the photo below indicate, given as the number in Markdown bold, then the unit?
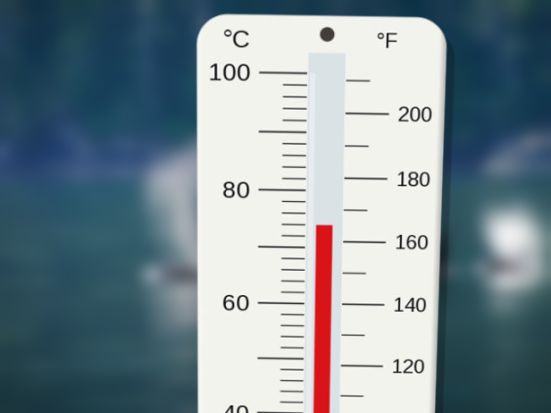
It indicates **74** °C
